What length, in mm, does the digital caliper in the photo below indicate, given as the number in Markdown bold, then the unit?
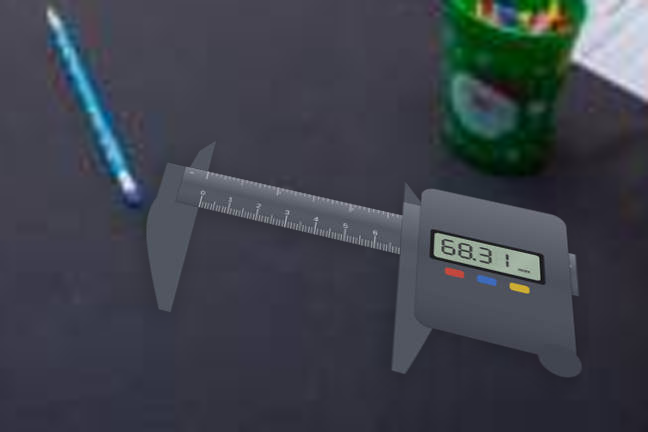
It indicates **68.31** mm
